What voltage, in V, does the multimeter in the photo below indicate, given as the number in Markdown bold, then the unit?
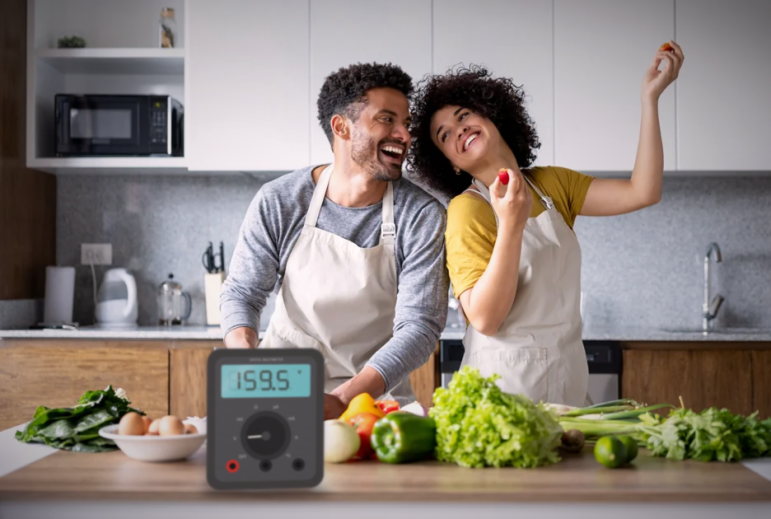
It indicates **159.5** V
